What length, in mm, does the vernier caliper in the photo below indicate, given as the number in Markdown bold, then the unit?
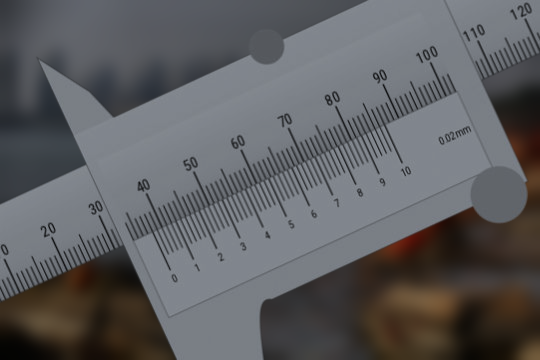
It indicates **38.0** mm
